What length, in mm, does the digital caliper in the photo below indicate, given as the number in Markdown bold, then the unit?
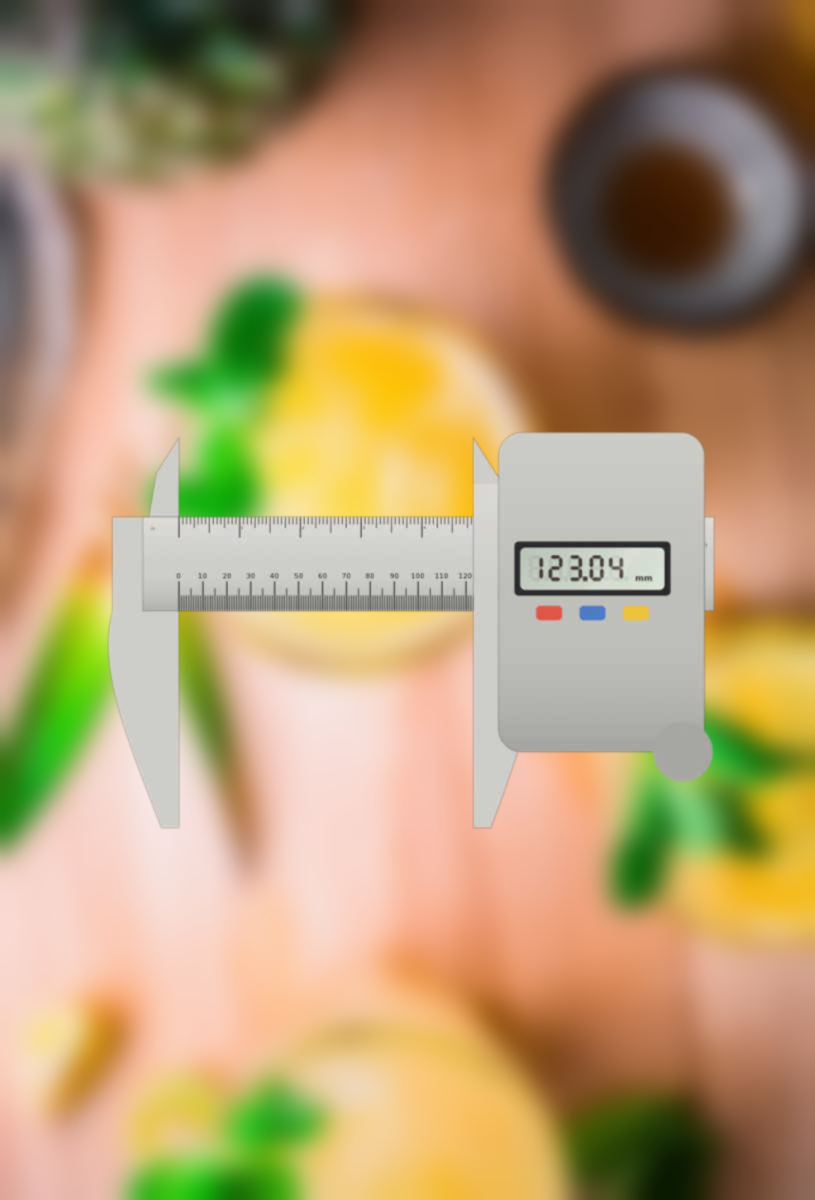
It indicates **123.04** mm
